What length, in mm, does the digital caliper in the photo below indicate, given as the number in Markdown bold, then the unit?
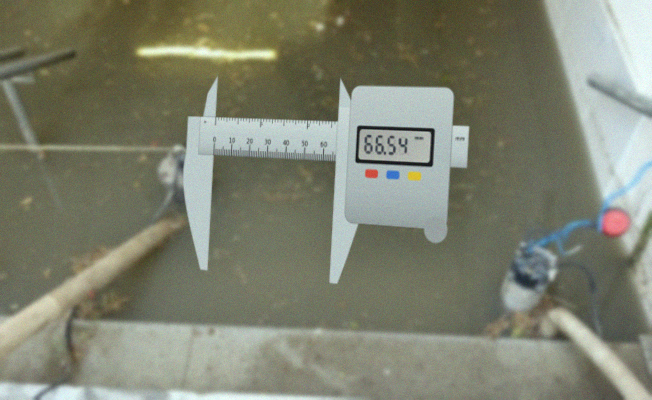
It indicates **66.54** mm
